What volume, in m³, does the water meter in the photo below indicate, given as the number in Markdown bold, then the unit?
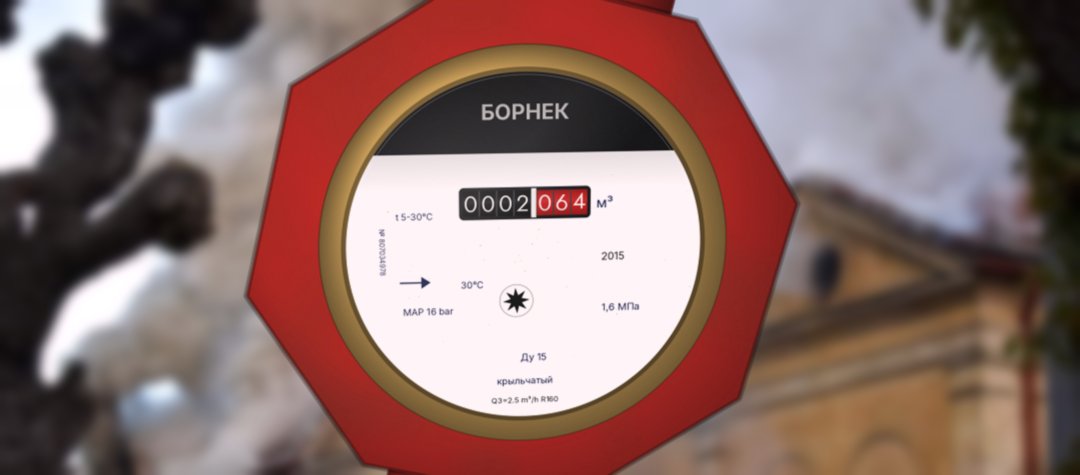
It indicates **2.064** m³
